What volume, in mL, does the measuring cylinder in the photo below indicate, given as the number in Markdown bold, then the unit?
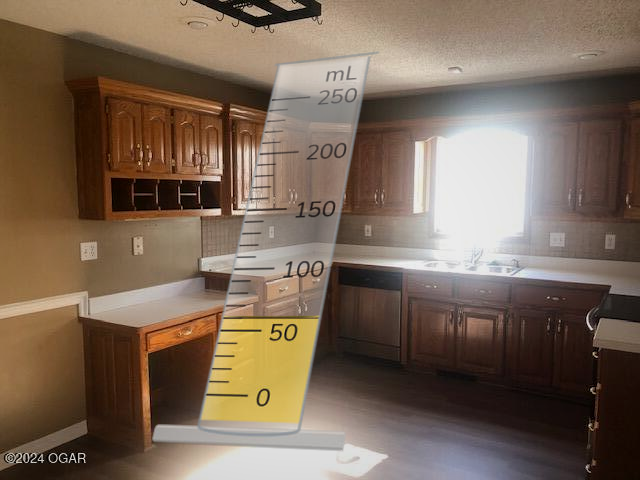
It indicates **60** mL
